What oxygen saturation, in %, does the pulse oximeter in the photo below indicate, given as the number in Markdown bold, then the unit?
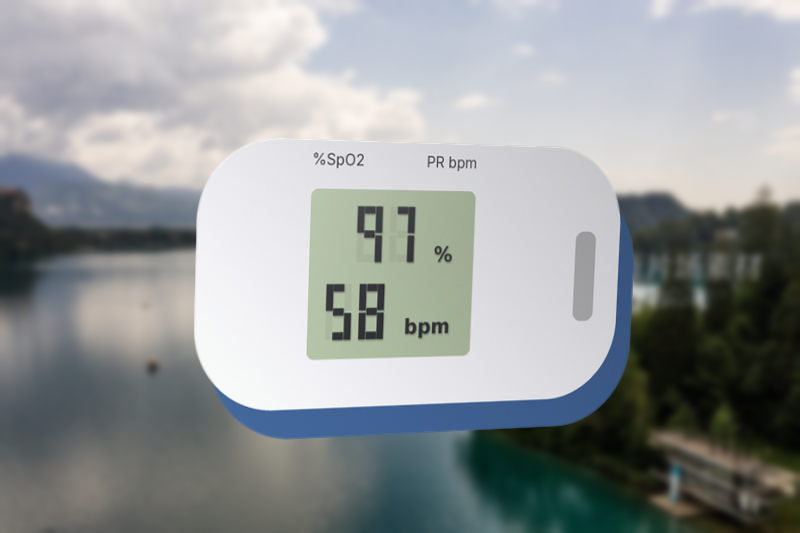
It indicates **97** %
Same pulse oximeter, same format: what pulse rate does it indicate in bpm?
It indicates **58** bpm
